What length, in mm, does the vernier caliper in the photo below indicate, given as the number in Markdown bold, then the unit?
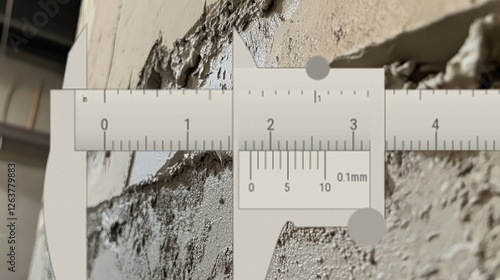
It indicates **17.6** mm
